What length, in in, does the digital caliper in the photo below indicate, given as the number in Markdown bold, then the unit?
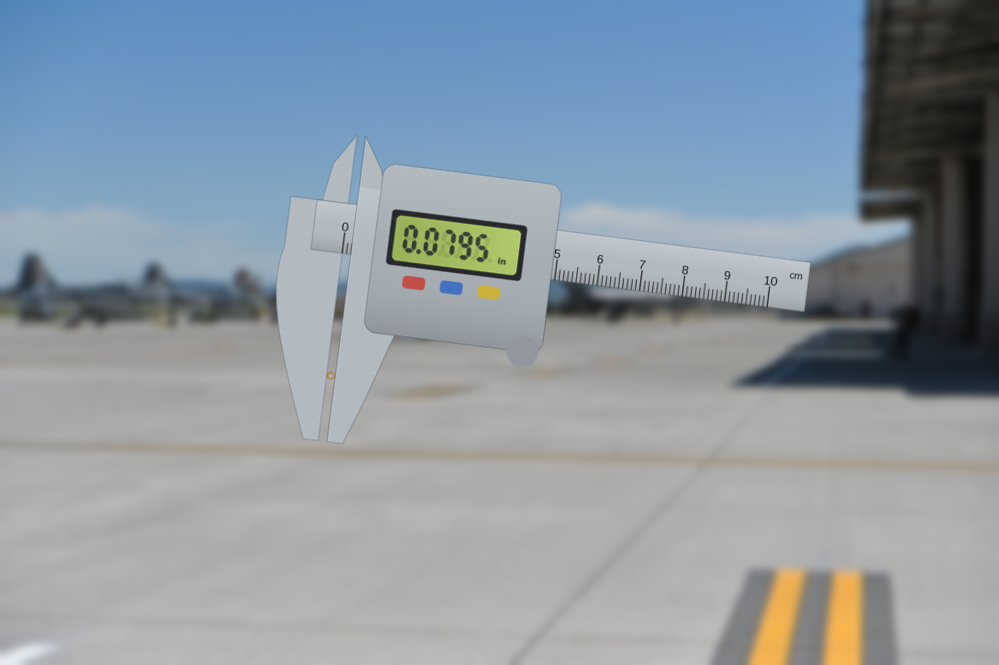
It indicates **0.0795** in
